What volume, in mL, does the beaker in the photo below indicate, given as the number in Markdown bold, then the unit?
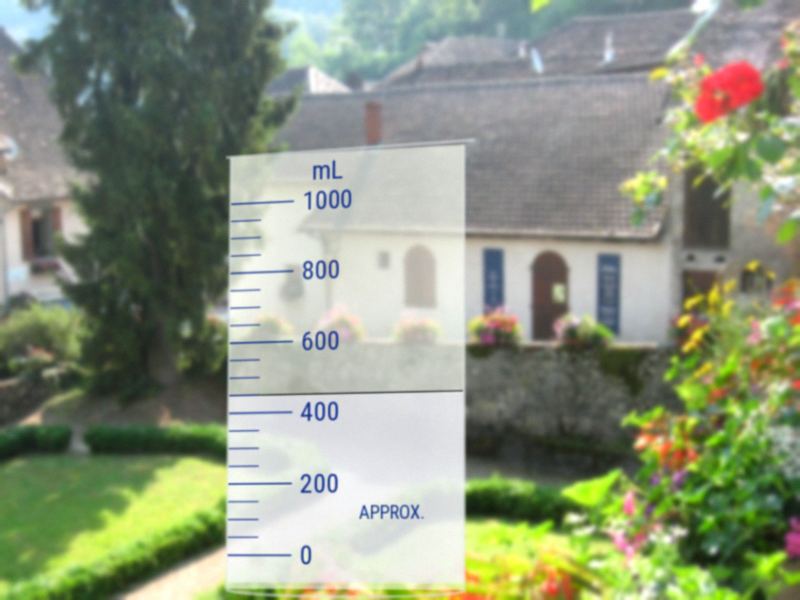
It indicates **450** mL
